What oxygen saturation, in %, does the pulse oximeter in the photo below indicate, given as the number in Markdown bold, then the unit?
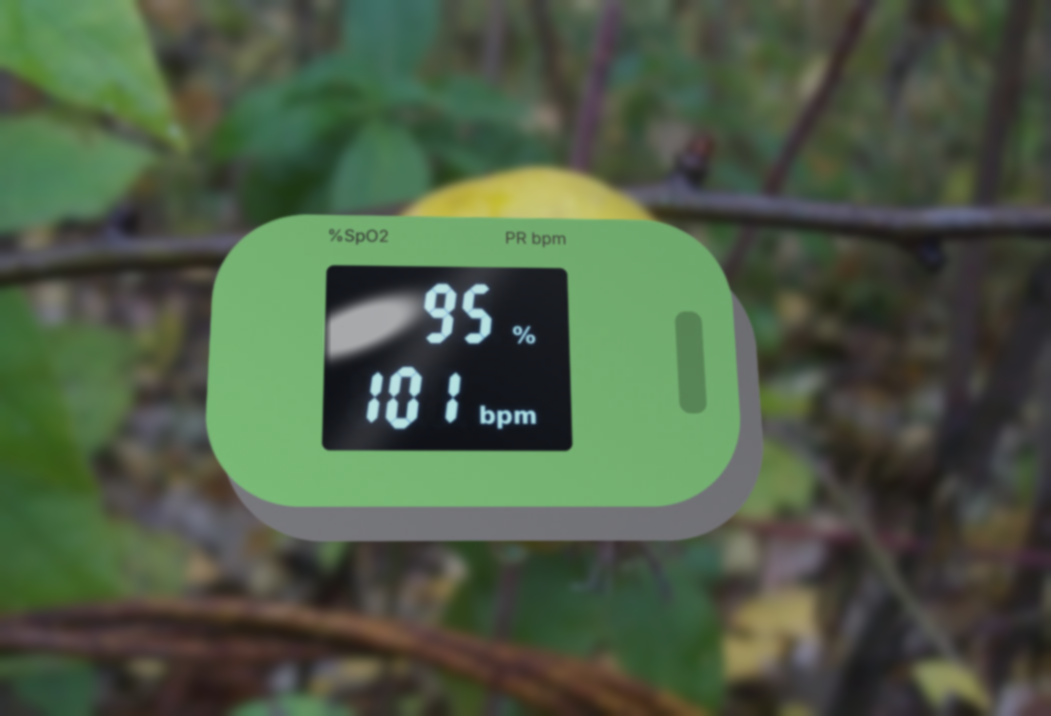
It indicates **95** %
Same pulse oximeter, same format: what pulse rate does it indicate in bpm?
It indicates **101** bpm
